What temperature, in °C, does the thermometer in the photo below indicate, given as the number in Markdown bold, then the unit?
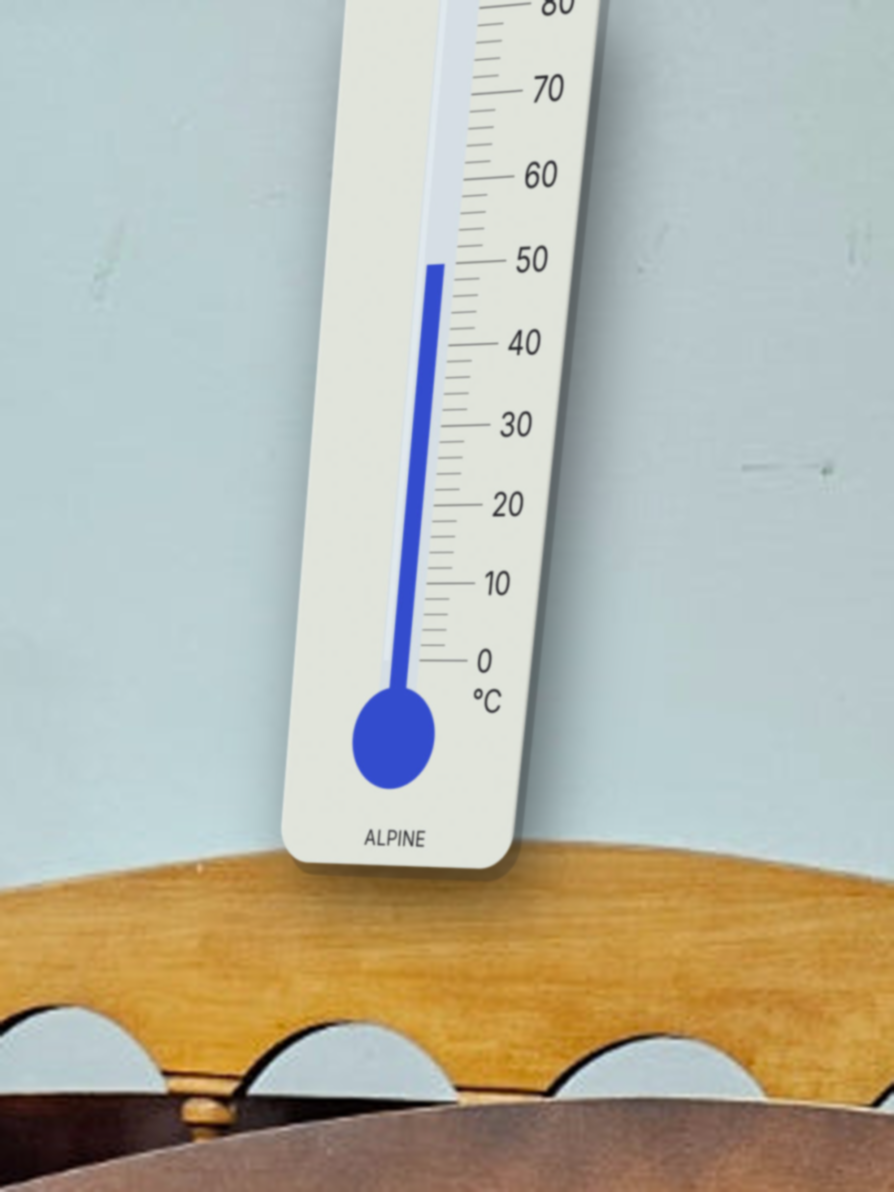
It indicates **50** °C
